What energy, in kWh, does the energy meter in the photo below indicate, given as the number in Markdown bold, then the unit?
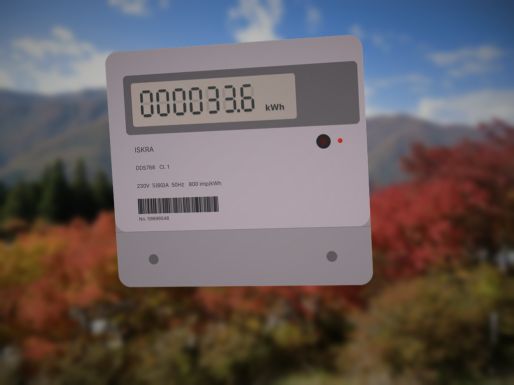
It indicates **33.6** kWh
